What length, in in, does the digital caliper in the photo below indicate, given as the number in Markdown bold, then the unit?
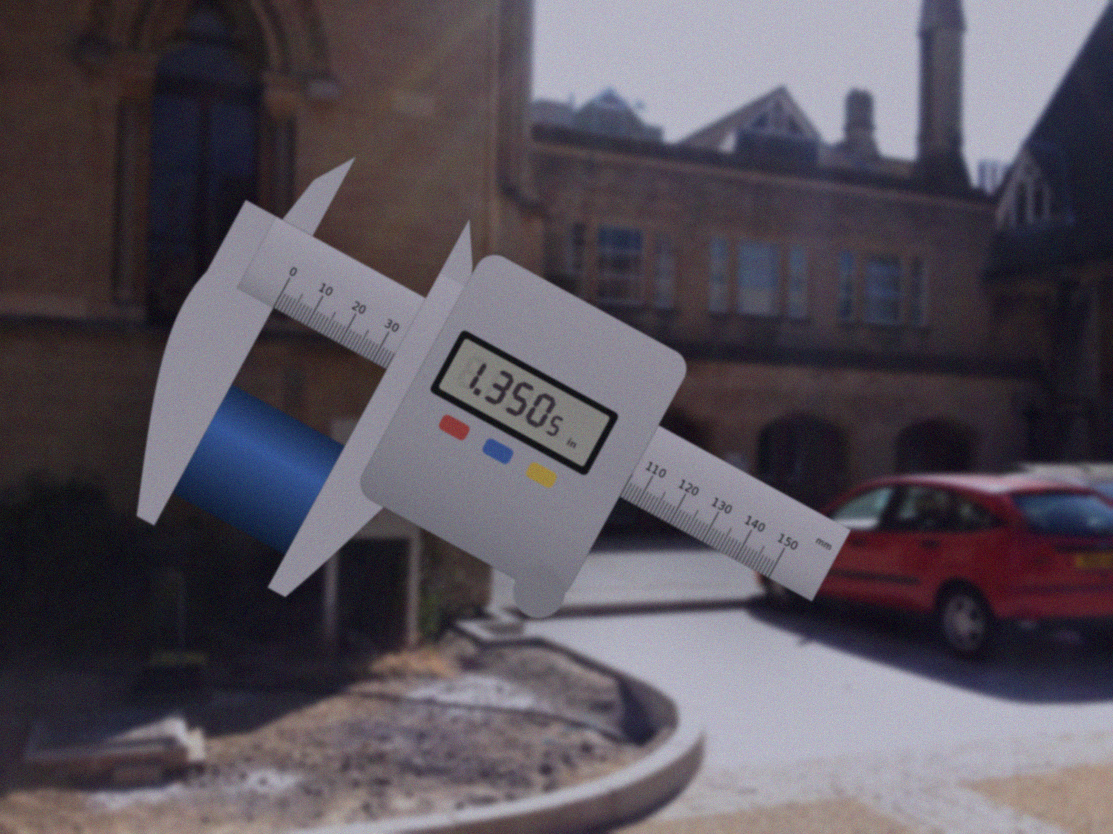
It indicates **1.3505** in
